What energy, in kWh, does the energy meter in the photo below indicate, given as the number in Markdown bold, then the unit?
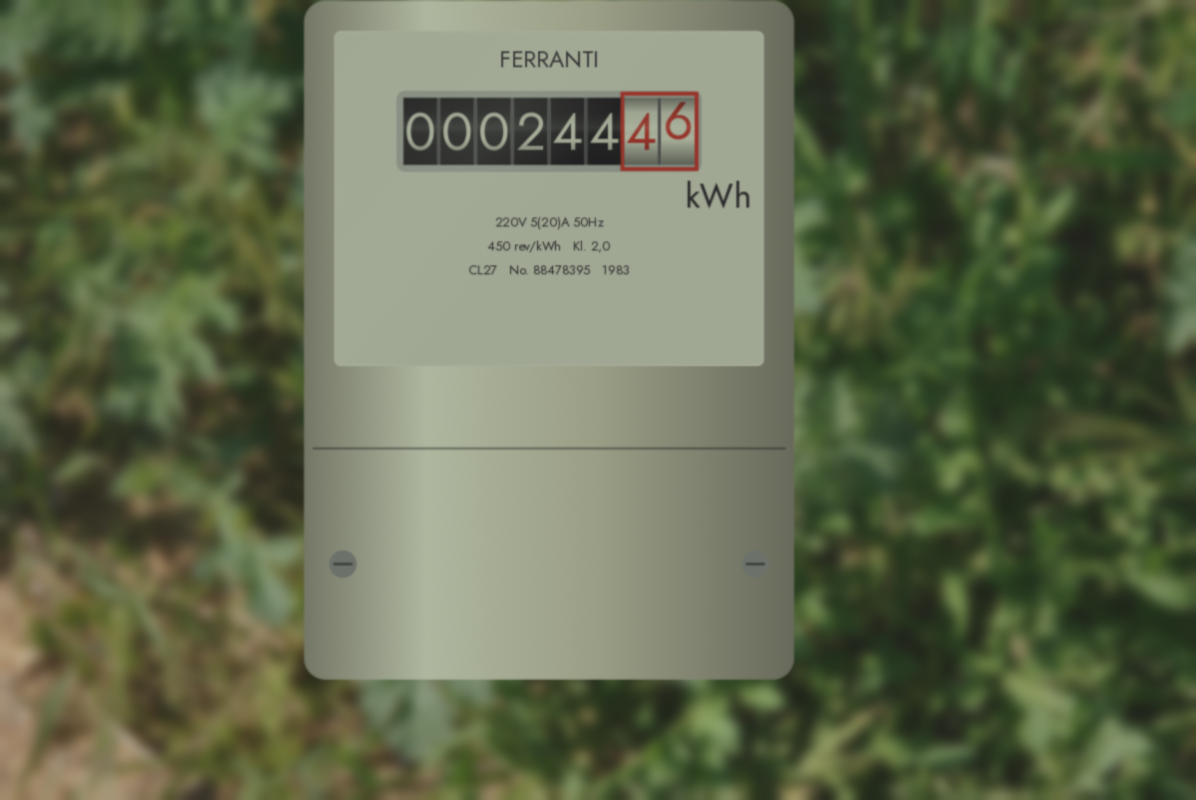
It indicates **244.46** kWh
